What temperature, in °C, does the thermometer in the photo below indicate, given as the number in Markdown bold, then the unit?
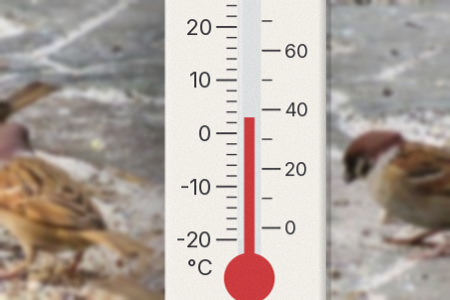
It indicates **3** °C
